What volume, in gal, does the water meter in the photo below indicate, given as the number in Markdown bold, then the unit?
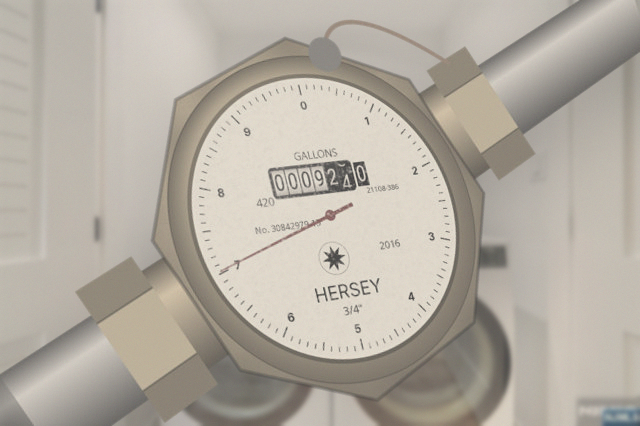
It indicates **9237.0** gal
